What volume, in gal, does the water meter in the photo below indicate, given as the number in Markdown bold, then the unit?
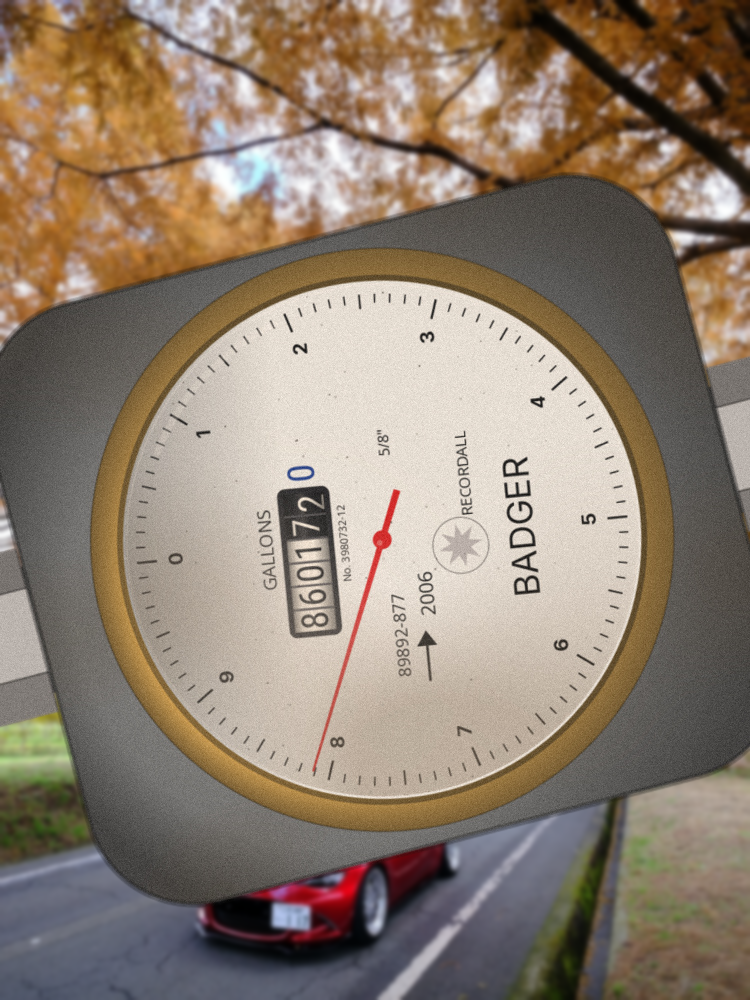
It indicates **8601718.1** gal
